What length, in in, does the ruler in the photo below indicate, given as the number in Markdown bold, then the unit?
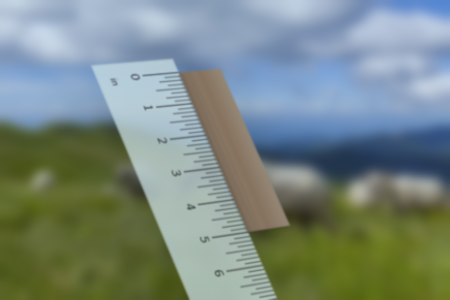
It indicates **5** in
